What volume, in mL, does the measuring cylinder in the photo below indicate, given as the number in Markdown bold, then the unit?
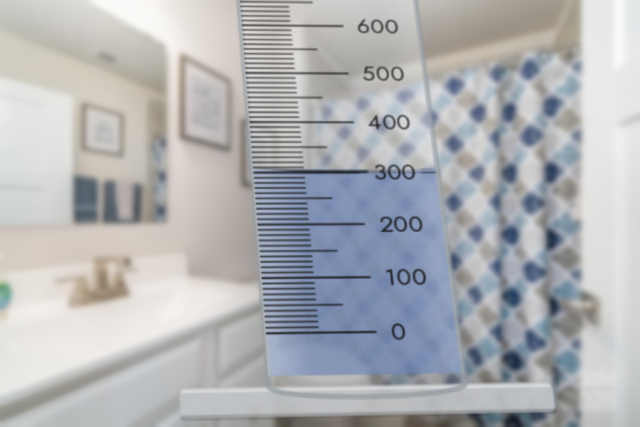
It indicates **300** mL
